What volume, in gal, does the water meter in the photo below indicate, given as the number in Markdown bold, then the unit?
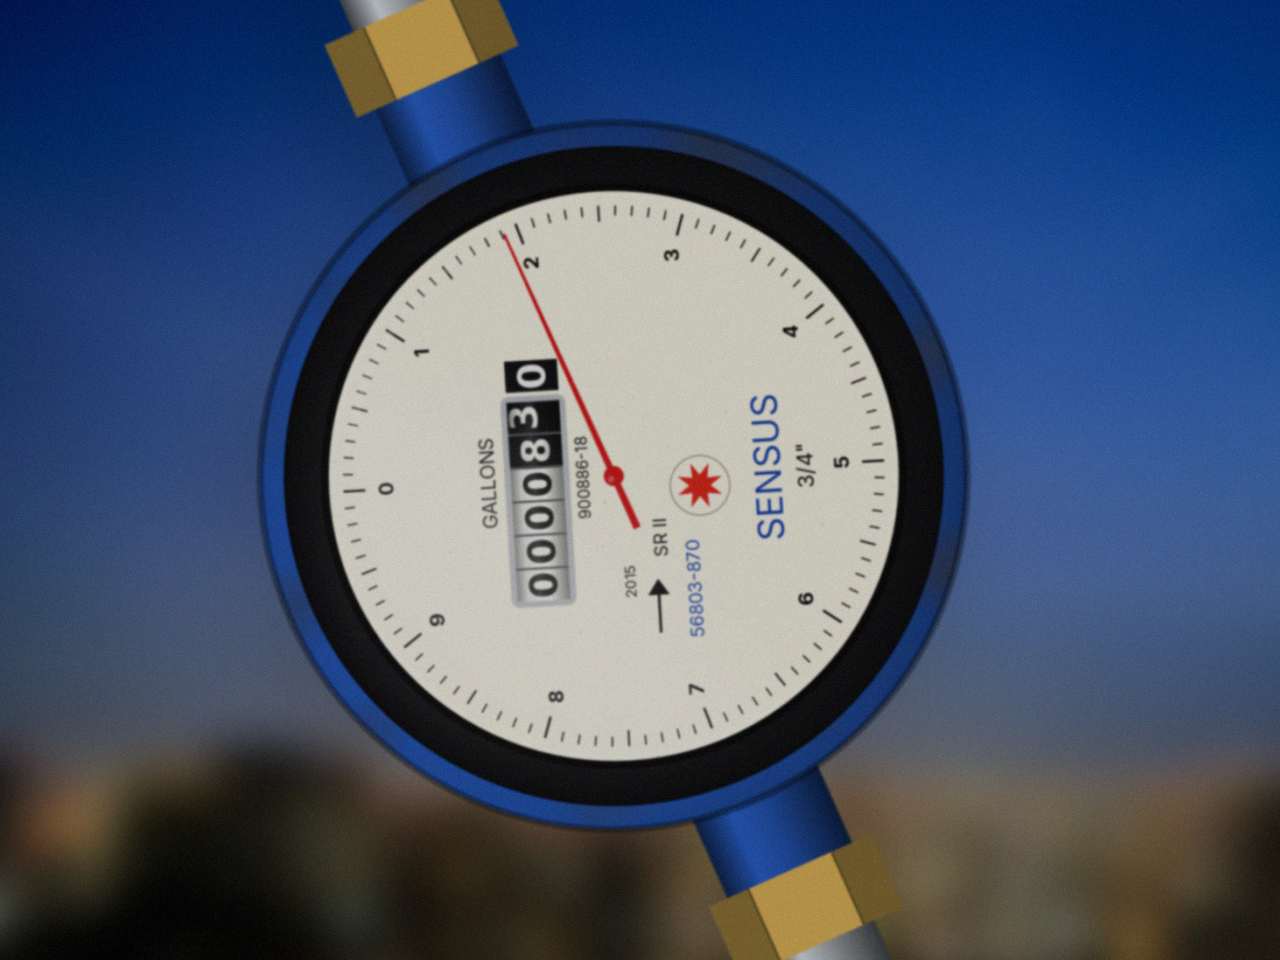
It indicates **831.9** gal
